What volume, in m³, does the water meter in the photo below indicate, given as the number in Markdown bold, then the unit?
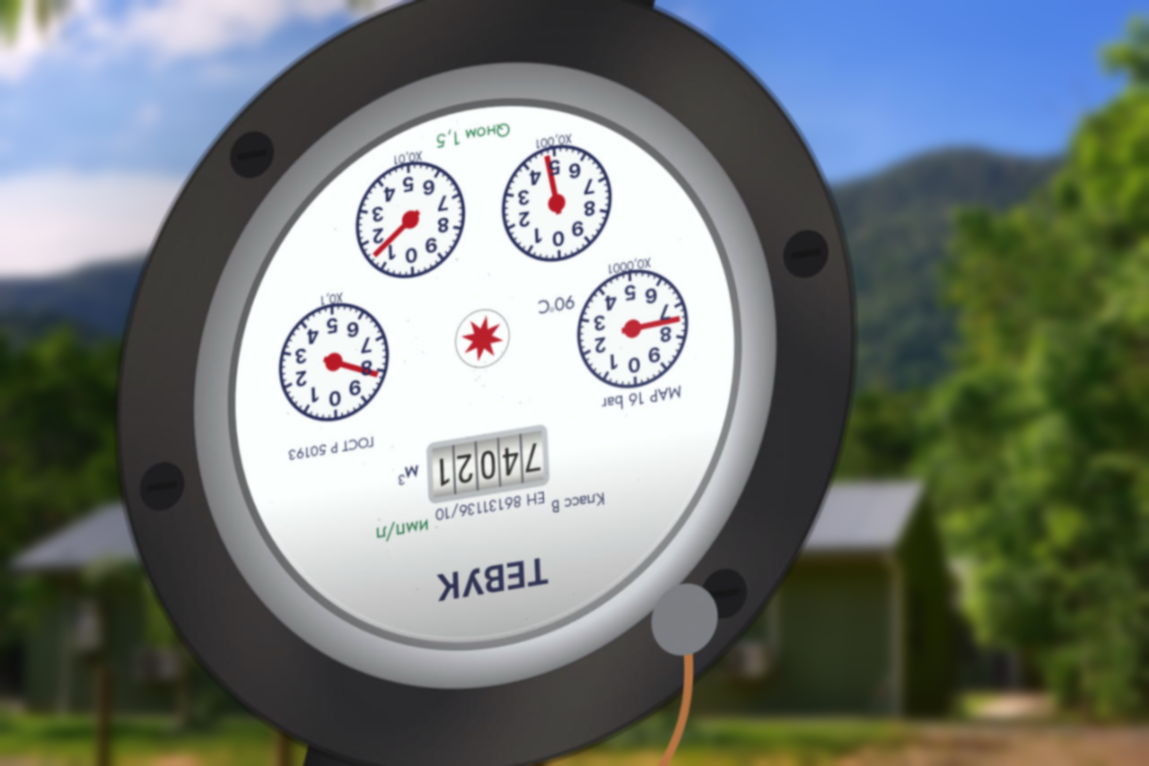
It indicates **74021.8147** m³
